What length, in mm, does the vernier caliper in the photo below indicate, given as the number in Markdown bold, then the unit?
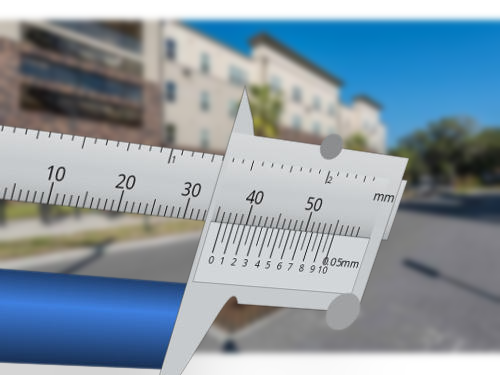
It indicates **36.0** mm
